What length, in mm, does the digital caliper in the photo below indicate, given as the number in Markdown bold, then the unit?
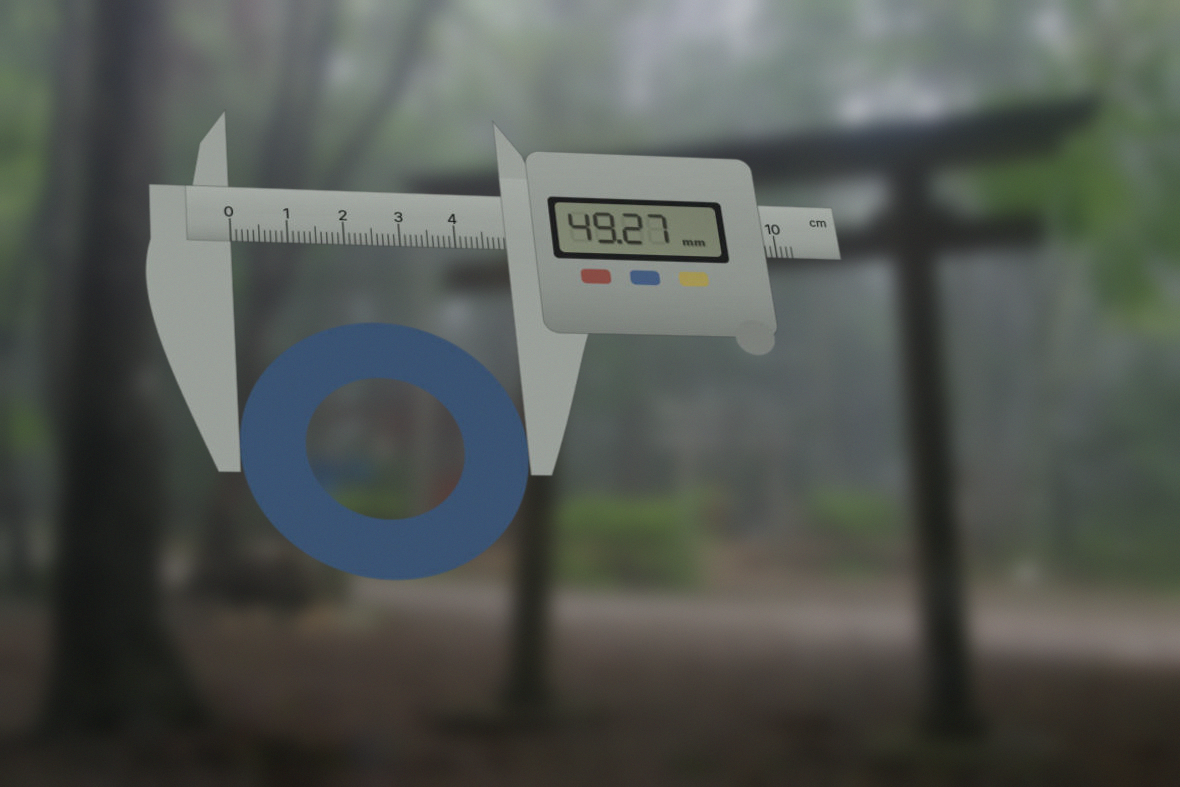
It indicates **49.27** mm
